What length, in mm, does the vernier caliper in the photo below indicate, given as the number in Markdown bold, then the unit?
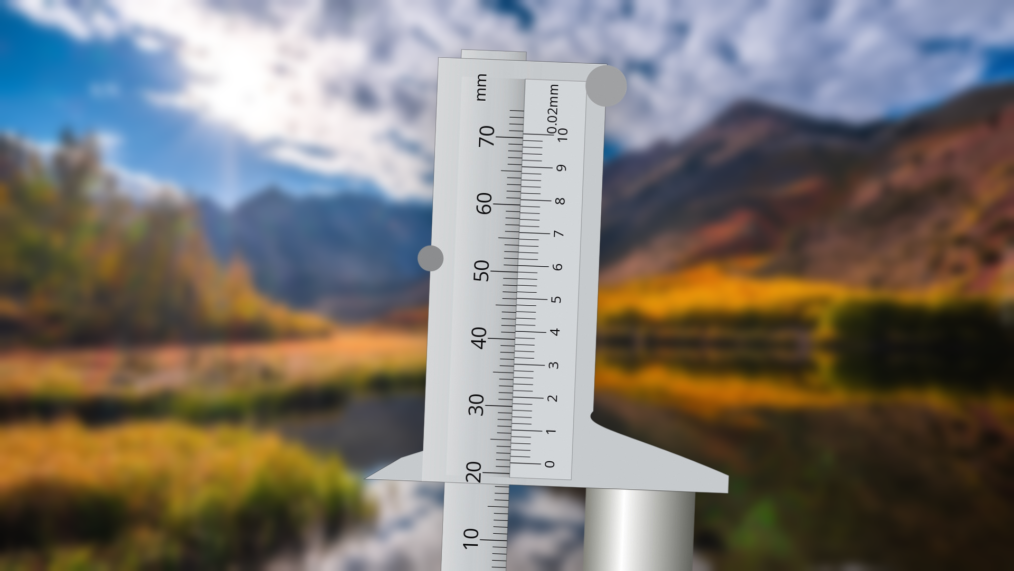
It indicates **21.6** mm
